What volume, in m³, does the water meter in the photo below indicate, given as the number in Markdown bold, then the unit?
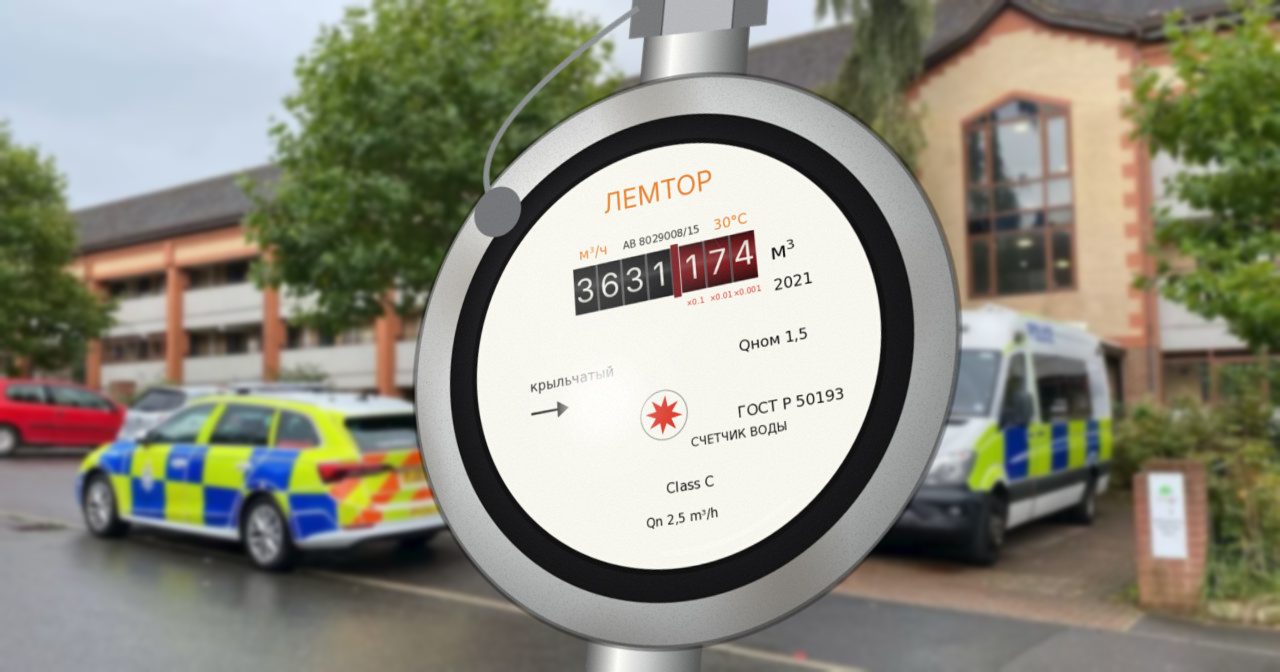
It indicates **3631.174** m³
